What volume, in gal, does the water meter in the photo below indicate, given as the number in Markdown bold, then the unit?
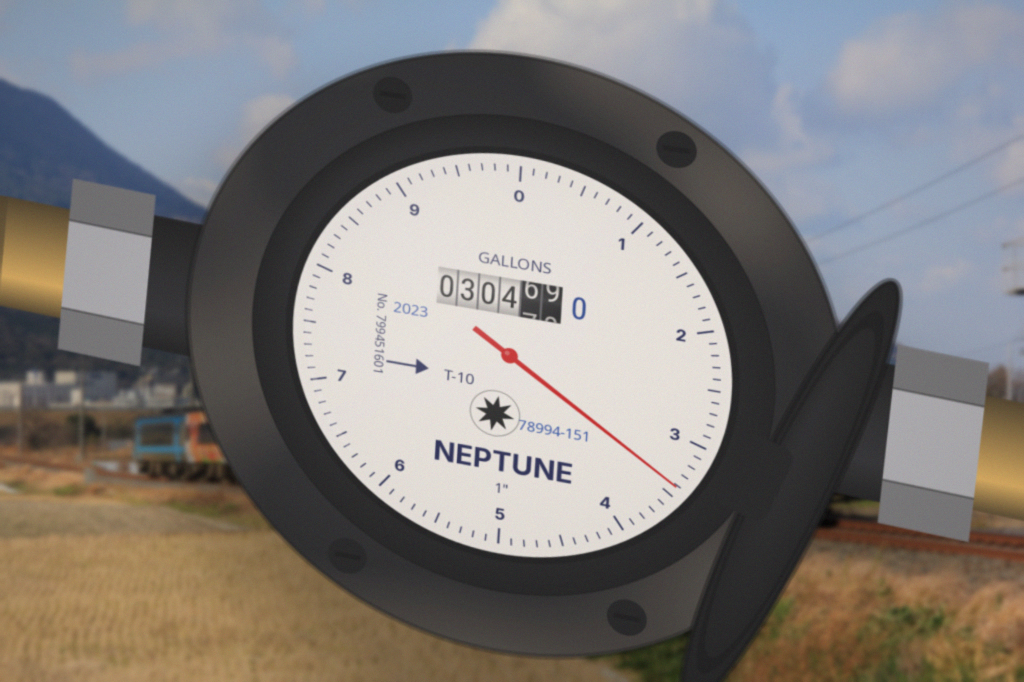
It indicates **304693.4** gal
